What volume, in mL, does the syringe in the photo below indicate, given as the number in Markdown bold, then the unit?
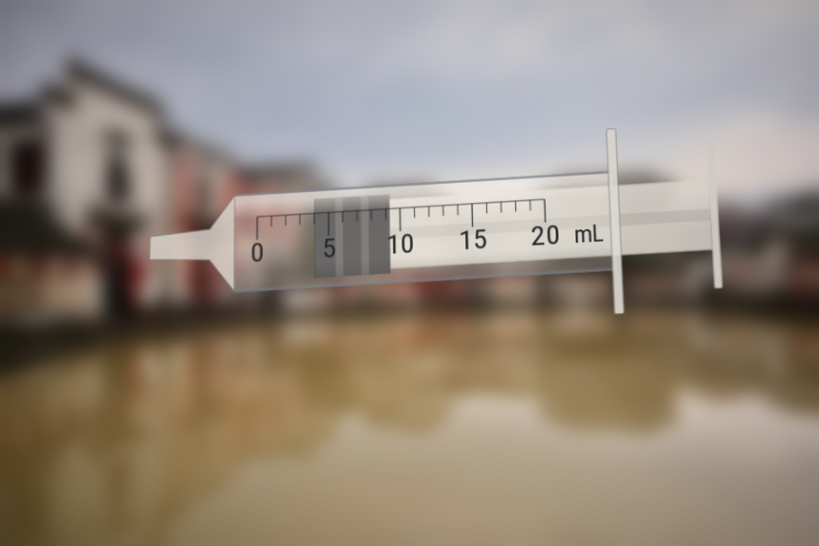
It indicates **4** mL
